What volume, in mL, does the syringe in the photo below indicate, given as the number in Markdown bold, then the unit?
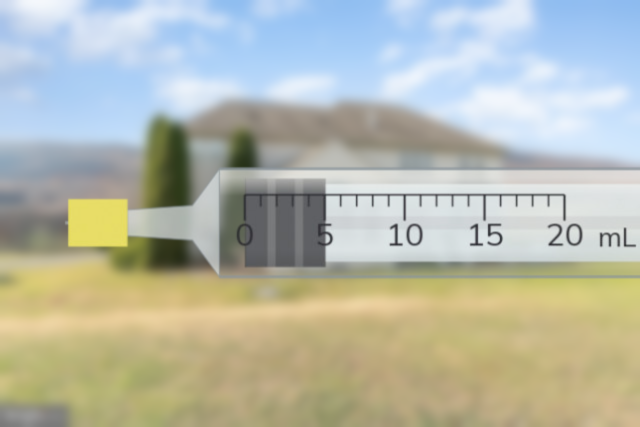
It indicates **0** mL
